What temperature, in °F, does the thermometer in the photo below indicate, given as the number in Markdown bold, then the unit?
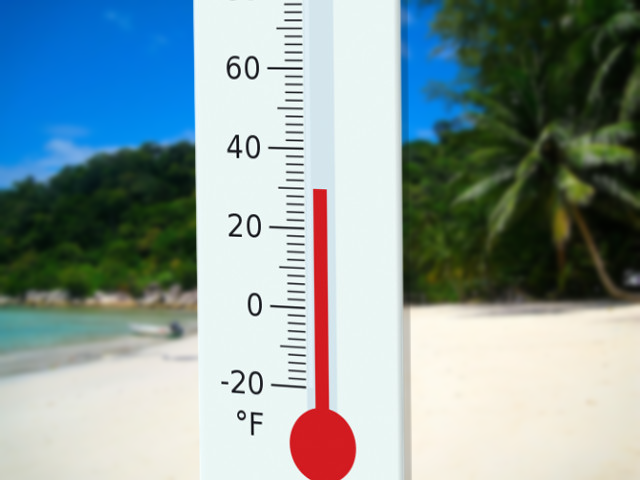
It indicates **30** °F
